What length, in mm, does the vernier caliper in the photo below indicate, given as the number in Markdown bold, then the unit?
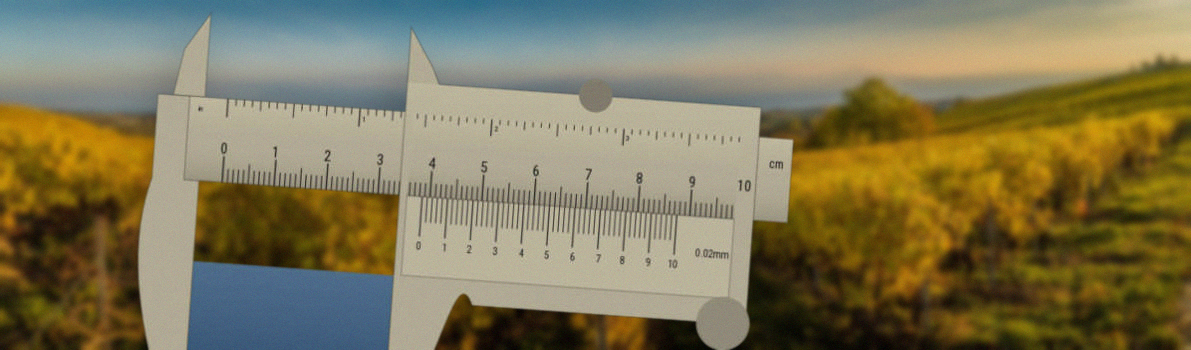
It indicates **38.5** mm
